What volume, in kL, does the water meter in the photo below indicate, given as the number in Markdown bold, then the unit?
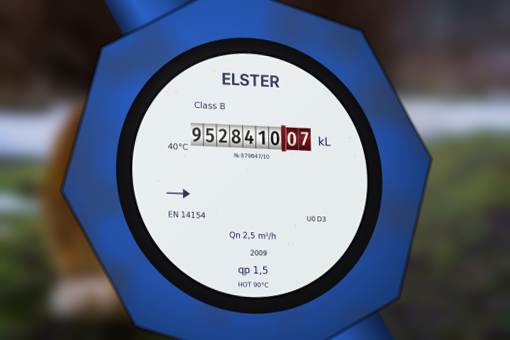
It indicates **9528410.07** kL
